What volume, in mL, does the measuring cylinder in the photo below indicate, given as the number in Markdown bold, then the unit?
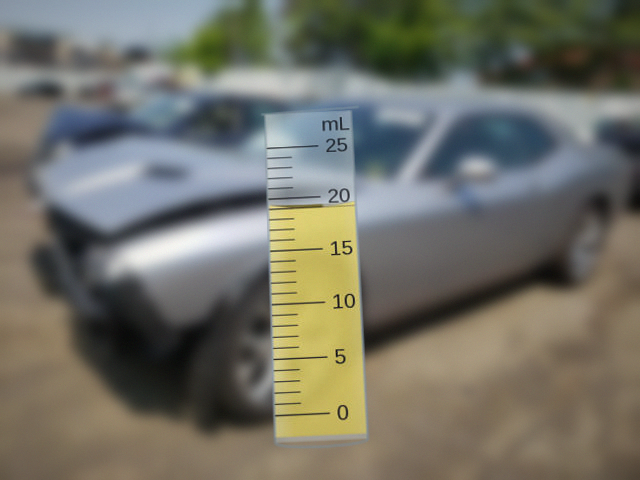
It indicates **19** mL
